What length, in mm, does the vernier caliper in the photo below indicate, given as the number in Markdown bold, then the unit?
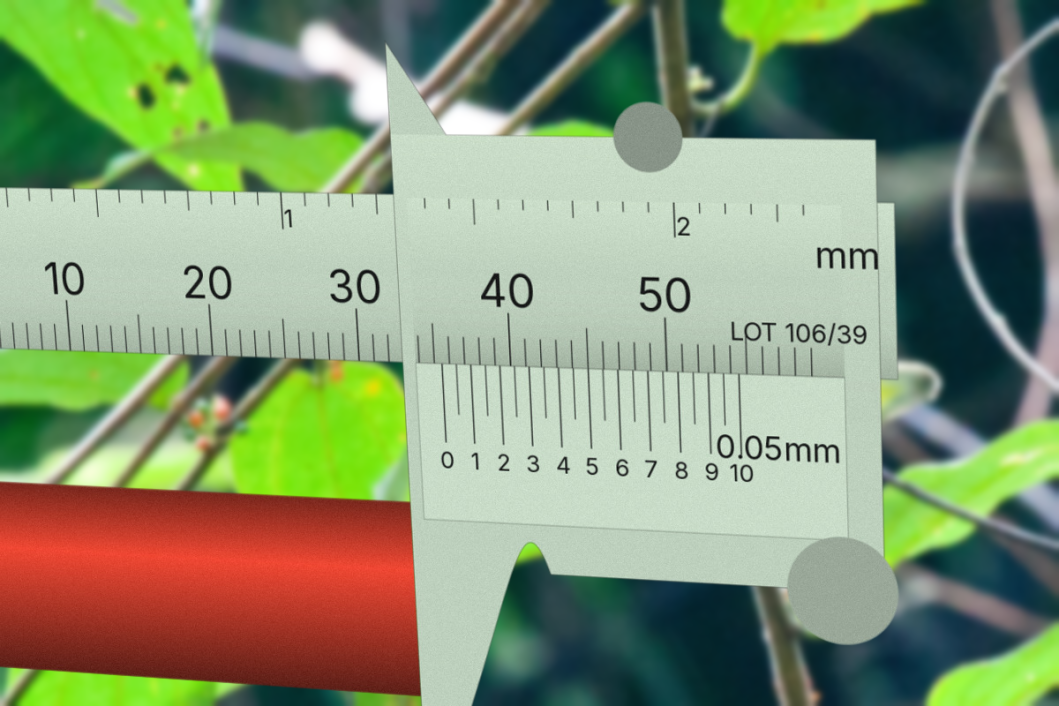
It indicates **35.5** mm
